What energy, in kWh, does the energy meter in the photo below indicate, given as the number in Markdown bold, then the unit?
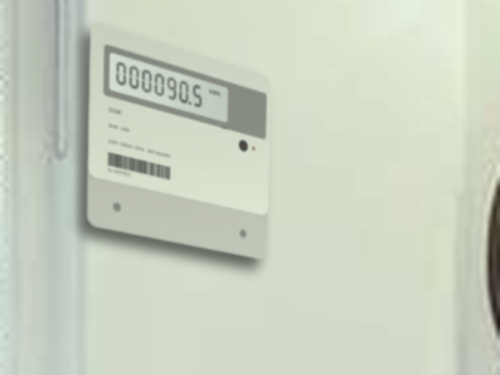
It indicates **90.5** kWh
